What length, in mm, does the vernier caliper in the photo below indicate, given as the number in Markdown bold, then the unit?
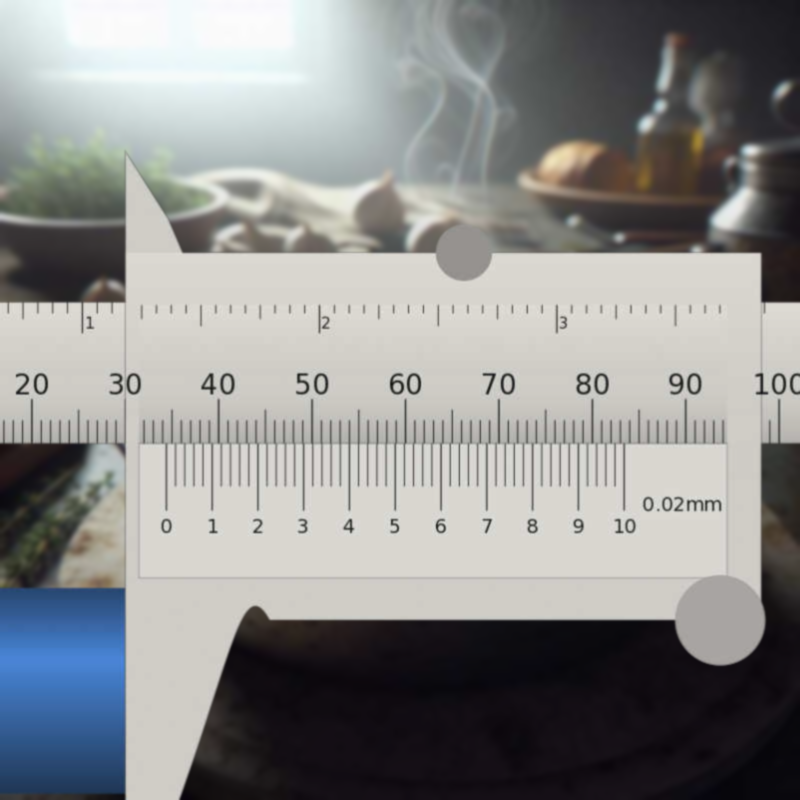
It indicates **34.4** mm
